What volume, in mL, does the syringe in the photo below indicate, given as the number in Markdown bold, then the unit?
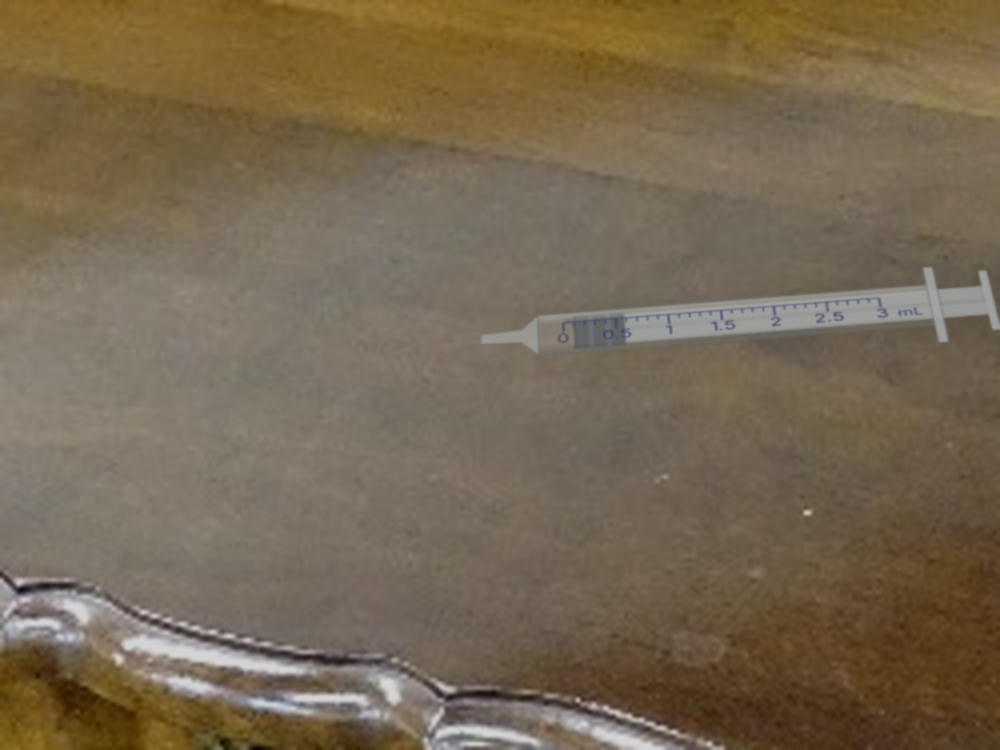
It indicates **0.1** mL
